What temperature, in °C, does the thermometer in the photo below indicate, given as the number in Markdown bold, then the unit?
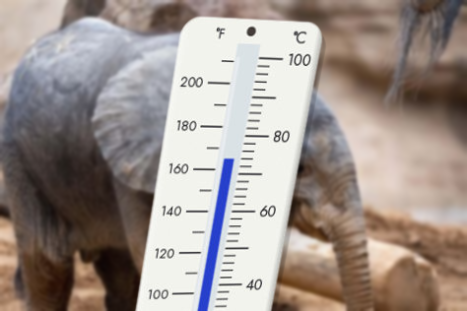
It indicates **74** °C
